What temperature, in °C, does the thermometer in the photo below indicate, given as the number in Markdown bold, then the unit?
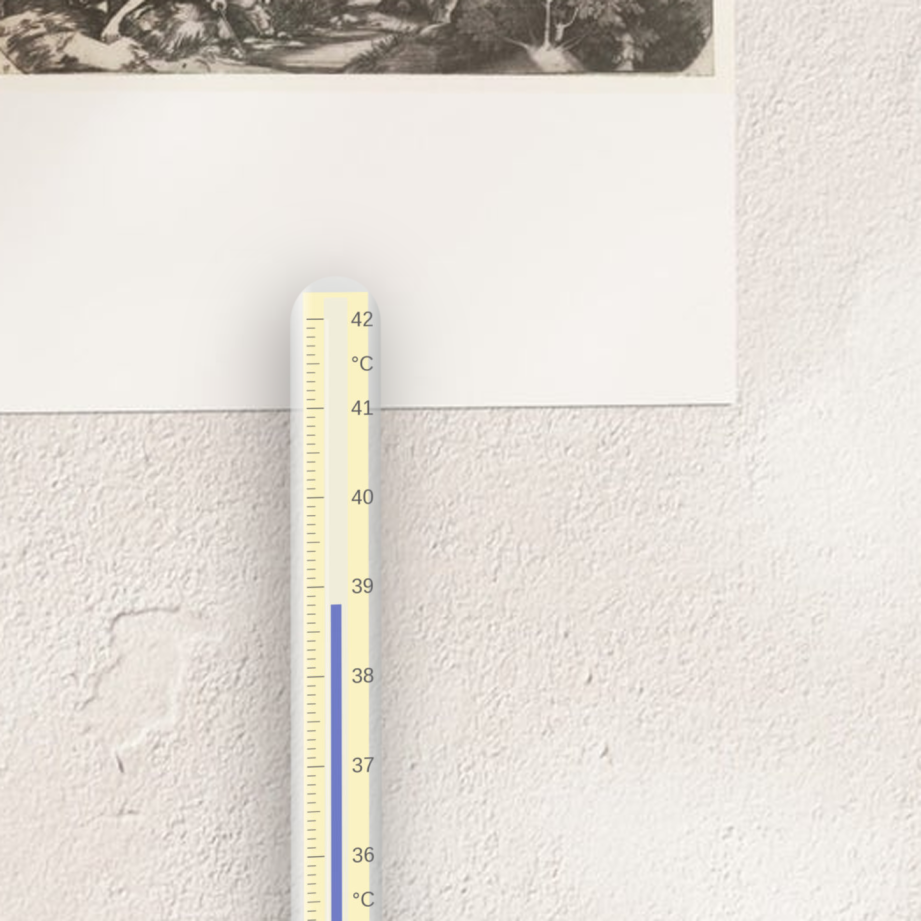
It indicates **38.8** °C
